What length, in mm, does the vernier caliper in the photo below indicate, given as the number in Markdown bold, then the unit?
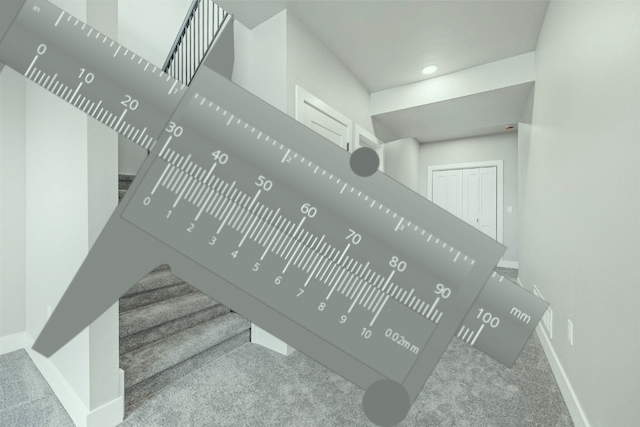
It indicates **32.5** mm
